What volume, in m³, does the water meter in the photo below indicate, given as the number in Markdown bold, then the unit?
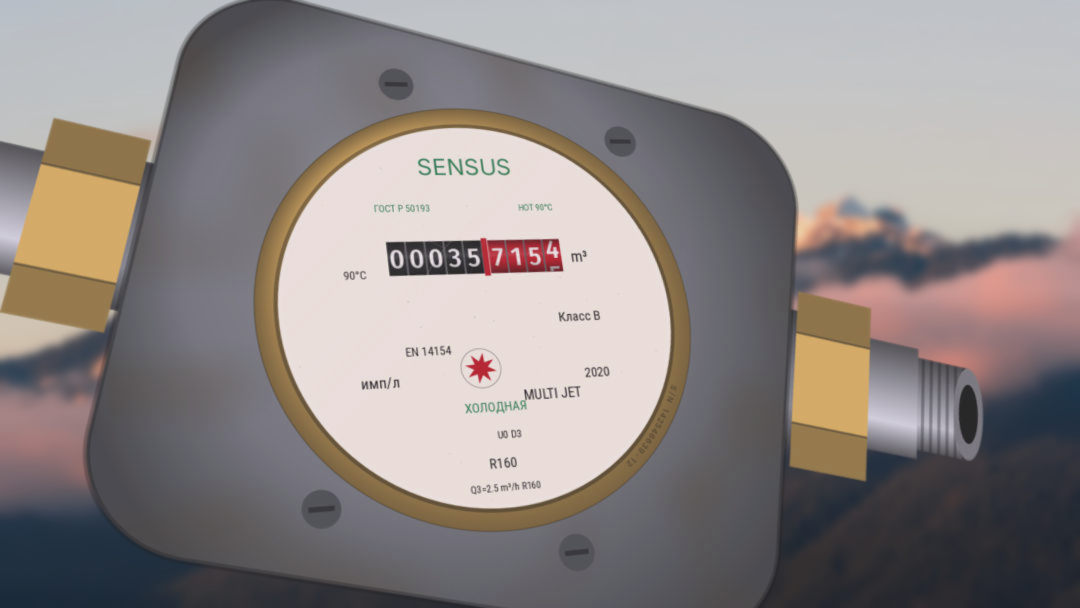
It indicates **35.7154** m³
